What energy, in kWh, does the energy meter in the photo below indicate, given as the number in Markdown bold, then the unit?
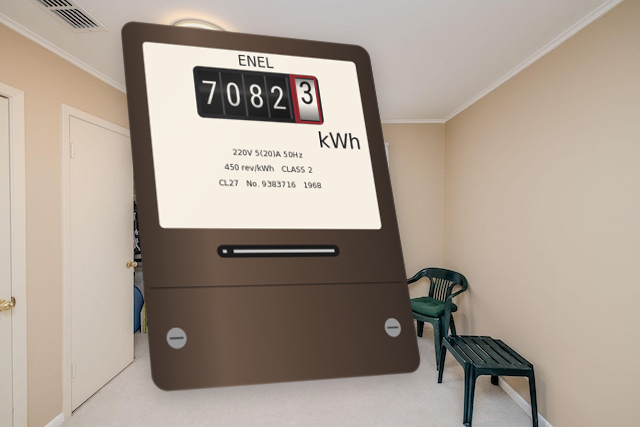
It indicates **7082.3** kWh
